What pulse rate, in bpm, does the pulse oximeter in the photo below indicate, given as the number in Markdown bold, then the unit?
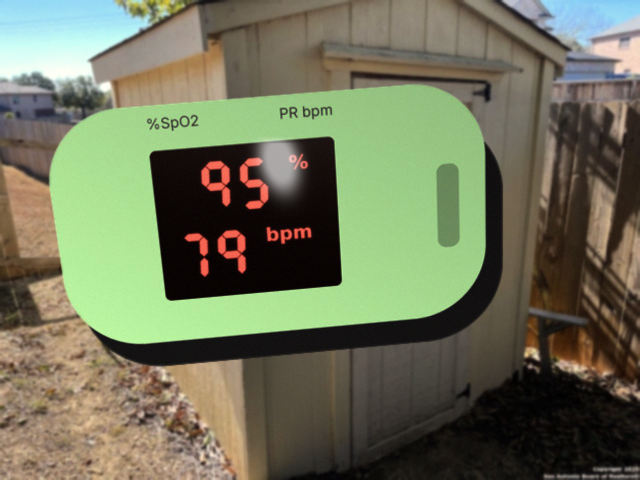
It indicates **79** bpm
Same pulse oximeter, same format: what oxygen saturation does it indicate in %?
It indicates **95** %
